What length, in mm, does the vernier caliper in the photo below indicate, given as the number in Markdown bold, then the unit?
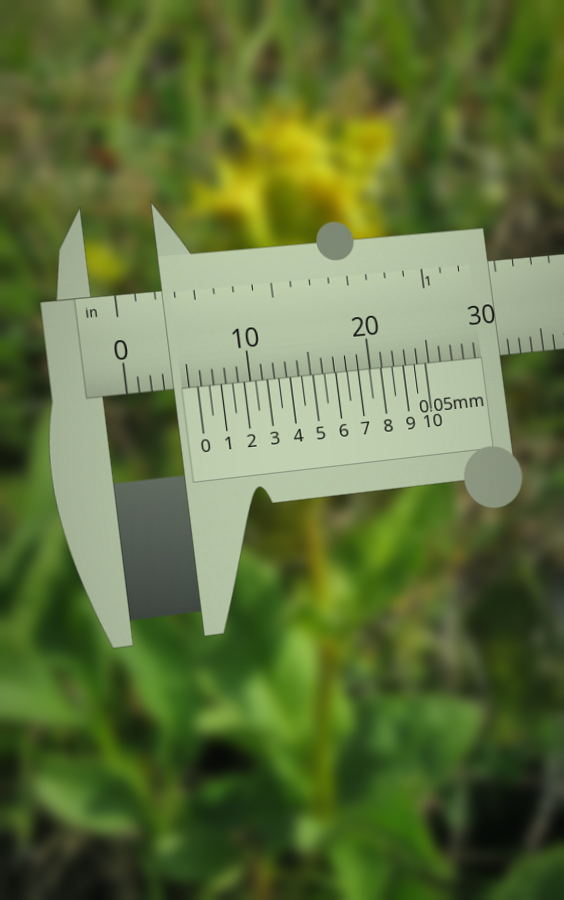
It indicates **5.7** mm
